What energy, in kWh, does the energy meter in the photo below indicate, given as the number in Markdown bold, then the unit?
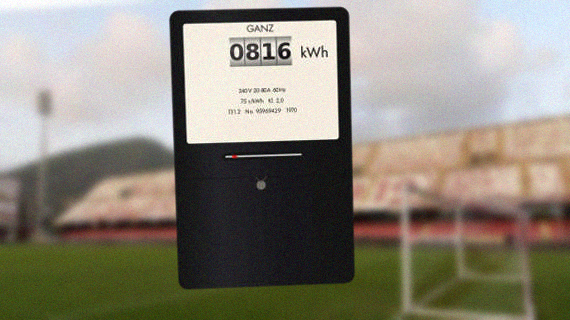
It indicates **816** kWh
